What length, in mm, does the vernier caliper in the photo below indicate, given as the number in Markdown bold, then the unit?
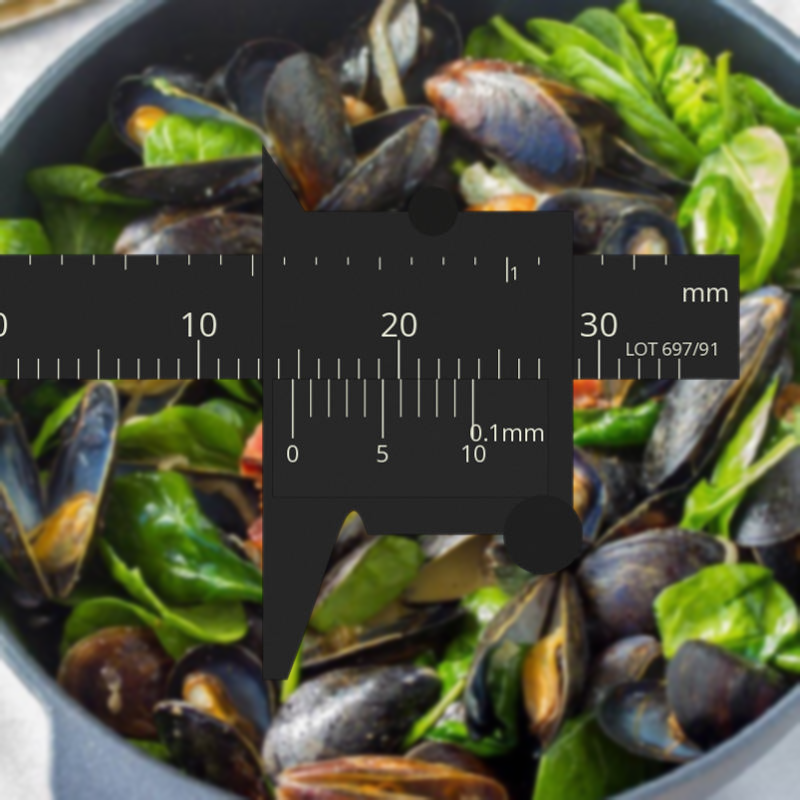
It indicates **14.7** mm
